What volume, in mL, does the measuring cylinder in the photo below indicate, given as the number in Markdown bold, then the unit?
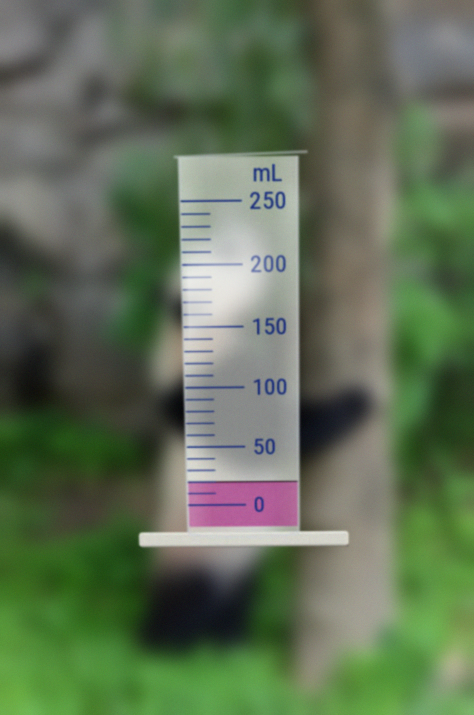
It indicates **20** mL
